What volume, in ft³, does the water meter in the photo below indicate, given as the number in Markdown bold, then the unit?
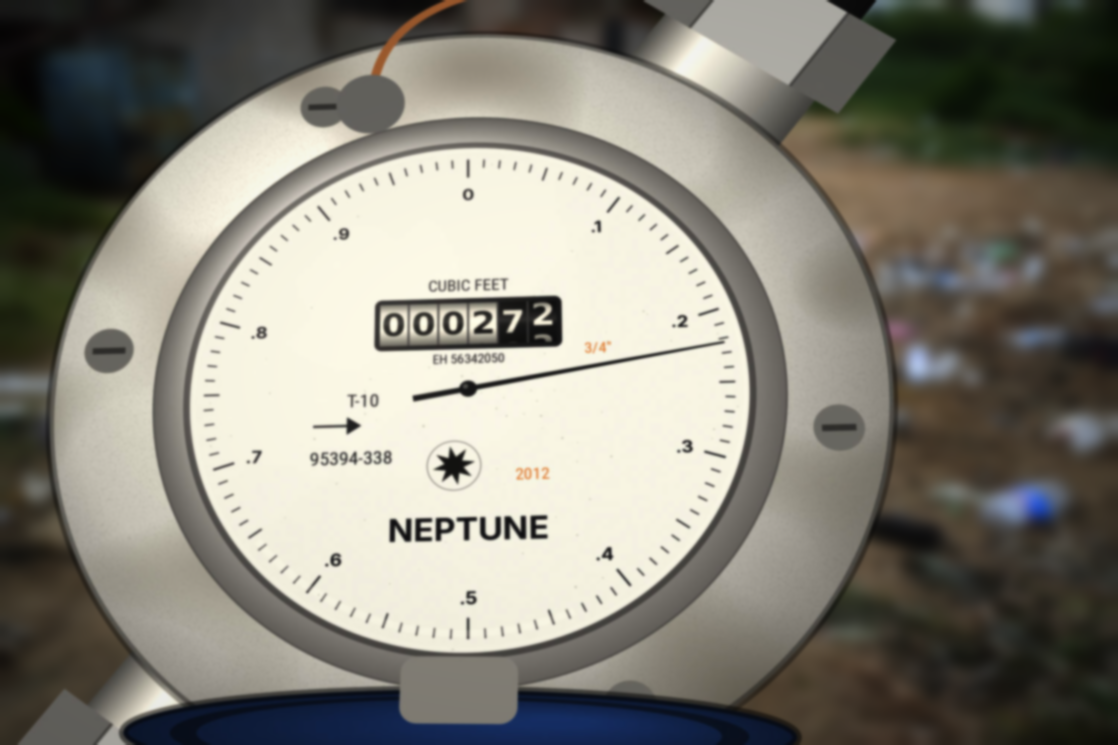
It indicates **272.22** ft³
